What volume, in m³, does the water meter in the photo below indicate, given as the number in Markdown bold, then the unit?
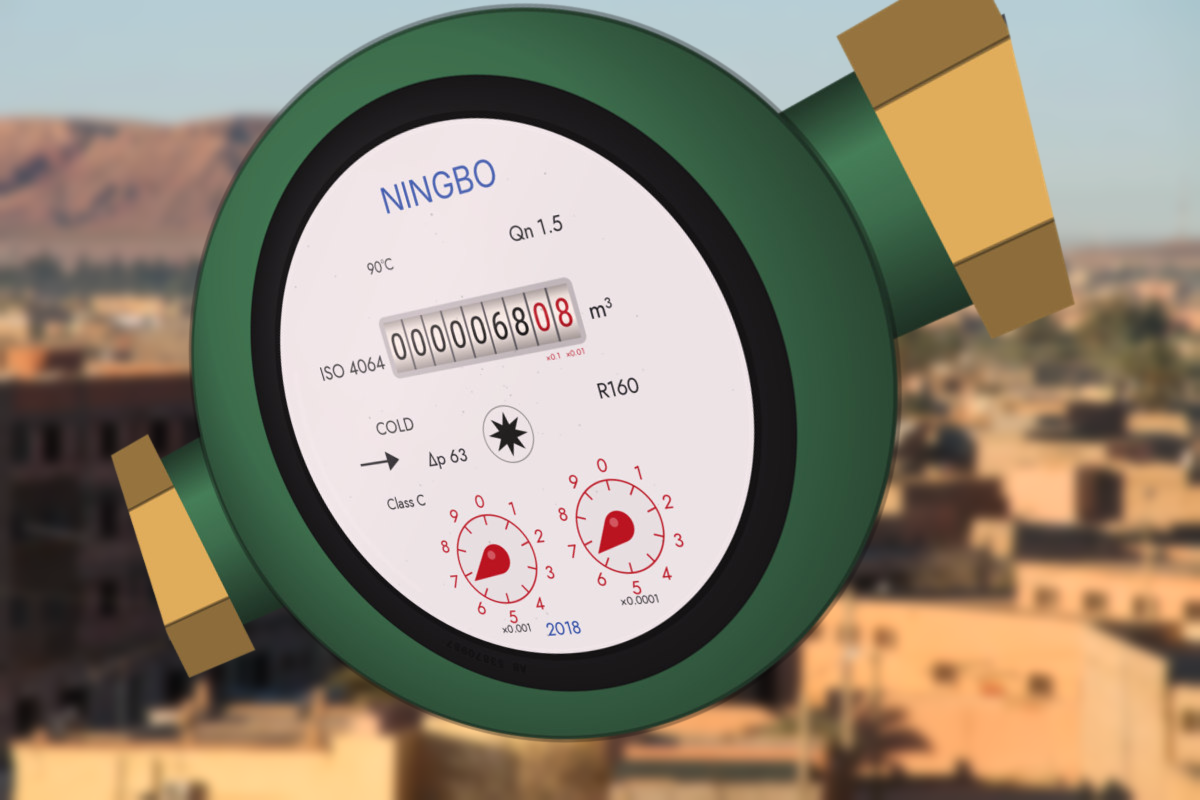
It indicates **68.0866** m³
